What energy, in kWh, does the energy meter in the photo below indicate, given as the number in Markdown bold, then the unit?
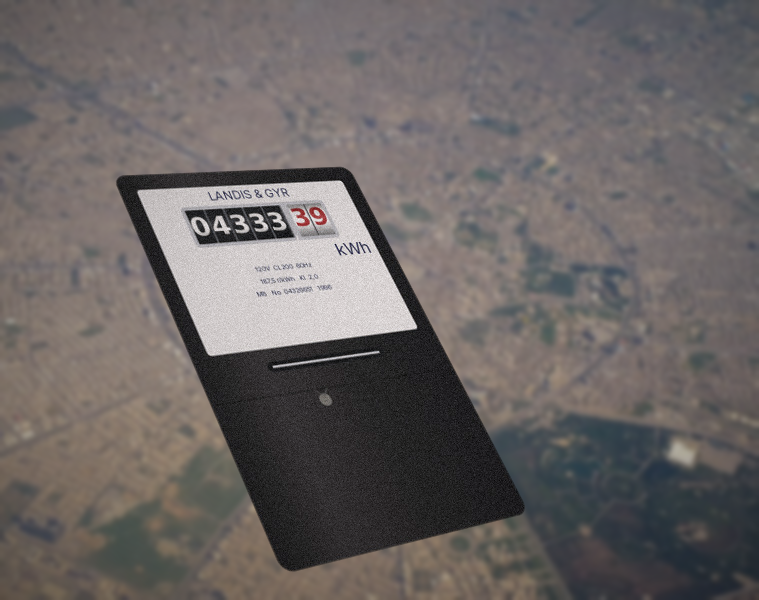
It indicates **4333.39** kWh
